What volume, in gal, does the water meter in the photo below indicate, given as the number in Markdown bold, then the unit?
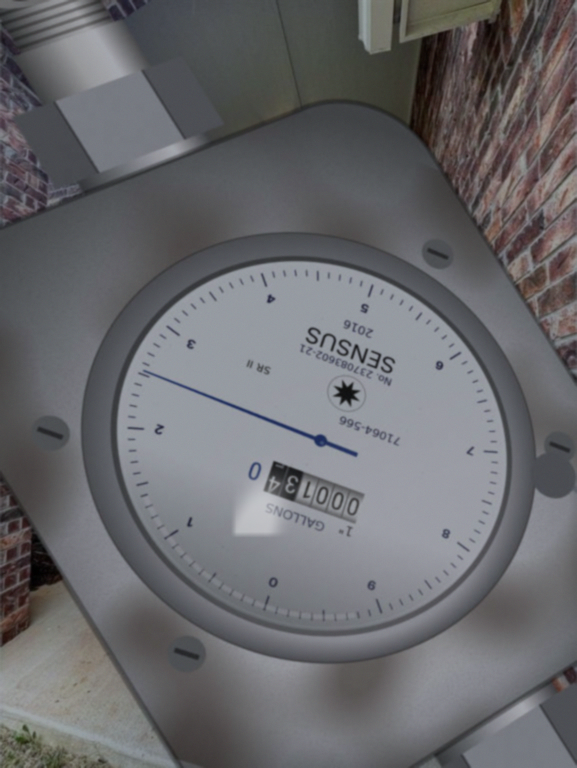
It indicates **1342.5** gal
